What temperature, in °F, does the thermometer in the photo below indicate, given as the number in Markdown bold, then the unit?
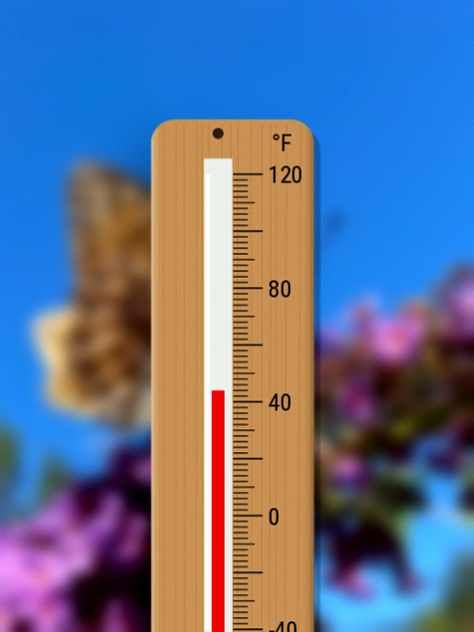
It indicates **44** °F
